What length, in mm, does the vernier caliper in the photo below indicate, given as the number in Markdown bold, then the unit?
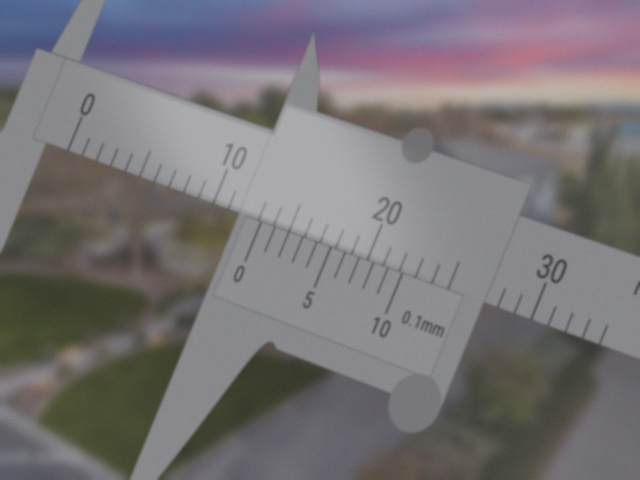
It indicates **13.2** mm
